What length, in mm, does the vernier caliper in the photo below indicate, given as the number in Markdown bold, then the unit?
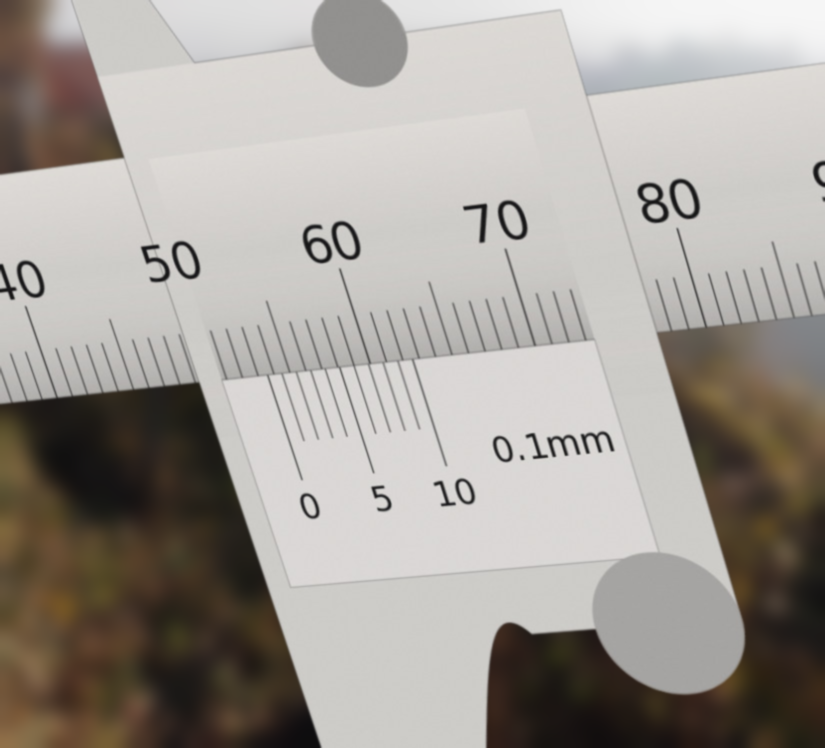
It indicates **53.6** mm
